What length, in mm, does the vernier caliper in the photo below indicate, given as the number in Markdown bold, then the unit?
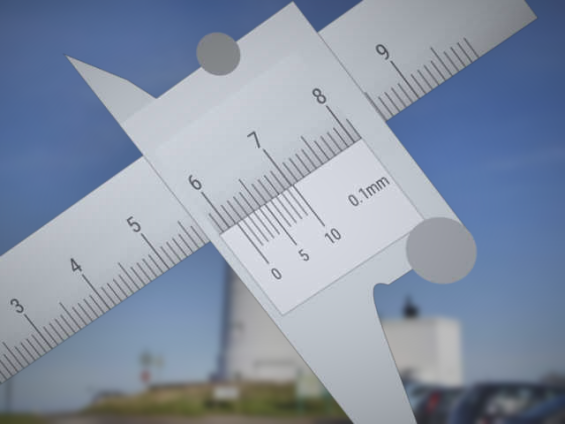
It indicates **61.2** mm
